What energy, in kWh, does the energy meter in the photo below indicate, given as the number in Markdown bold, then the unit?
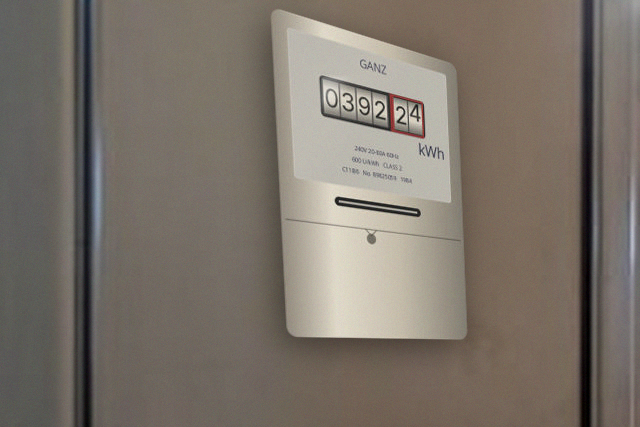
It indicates **392.24** kWh
